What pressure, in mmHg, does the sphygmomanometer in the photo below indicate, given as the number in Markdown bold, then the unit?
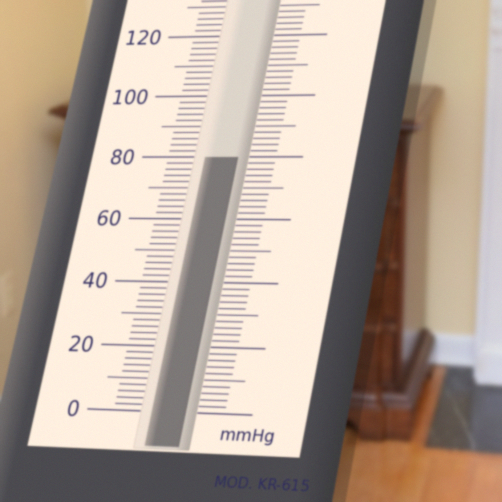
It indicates **80** mmHg
